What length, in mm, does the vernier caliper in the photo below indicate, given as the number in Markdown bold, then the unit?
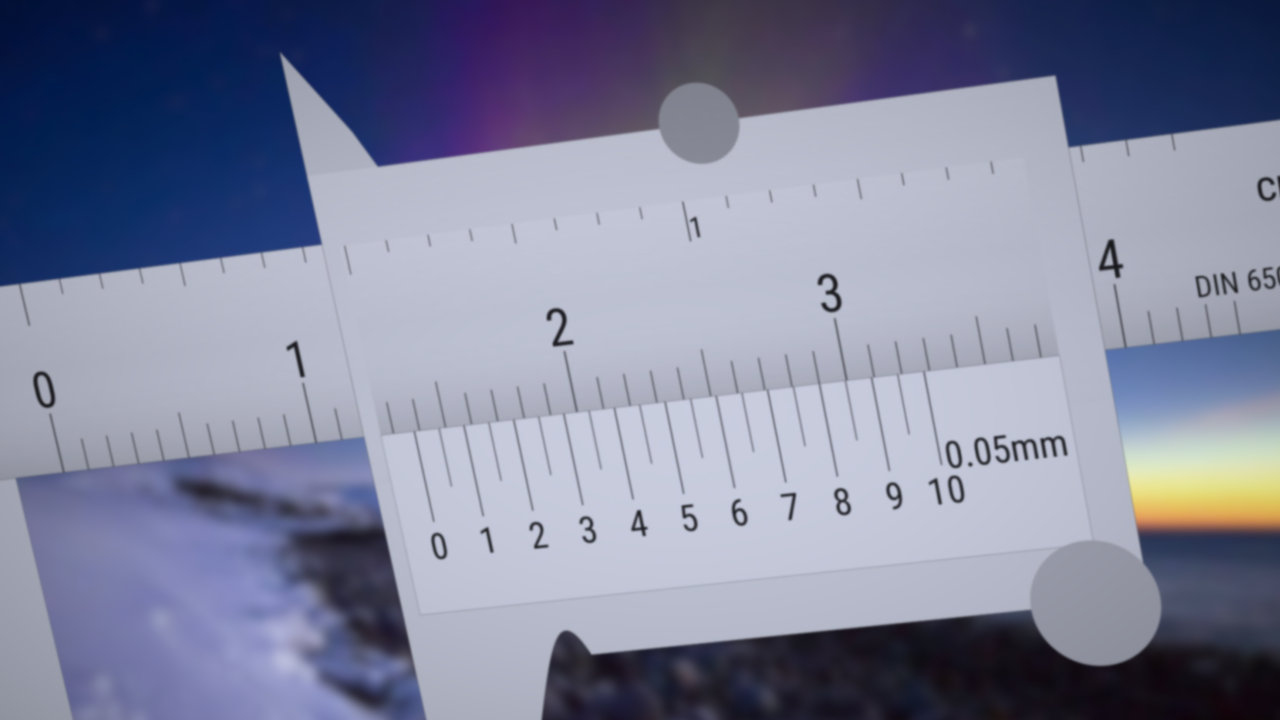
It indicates **13.8** mm
